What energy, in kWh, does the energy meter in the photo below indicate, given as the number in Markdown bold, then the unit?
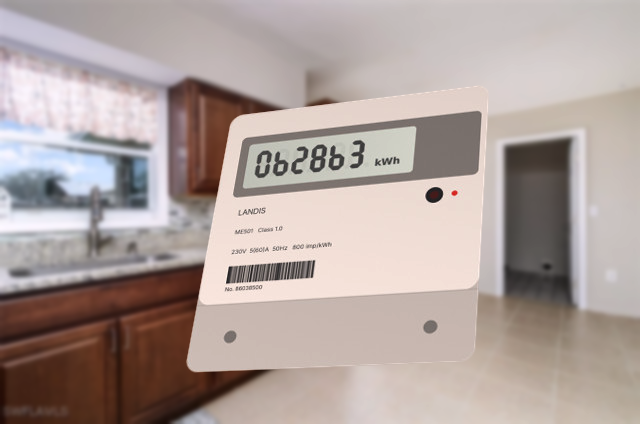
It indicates **62863** kWh
